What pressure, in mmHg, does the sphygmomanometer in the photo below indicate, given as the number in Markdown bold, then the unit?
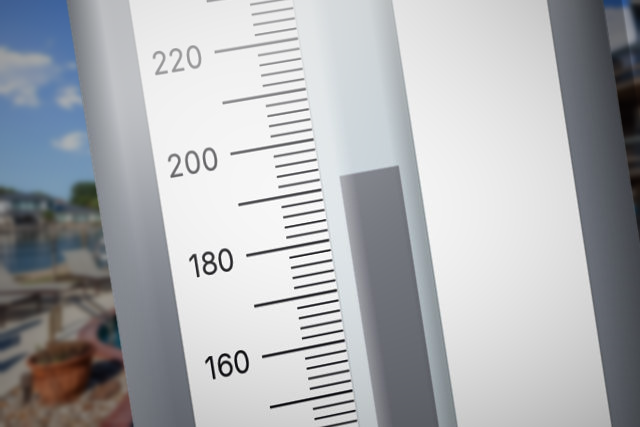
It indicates **192** mmHg
